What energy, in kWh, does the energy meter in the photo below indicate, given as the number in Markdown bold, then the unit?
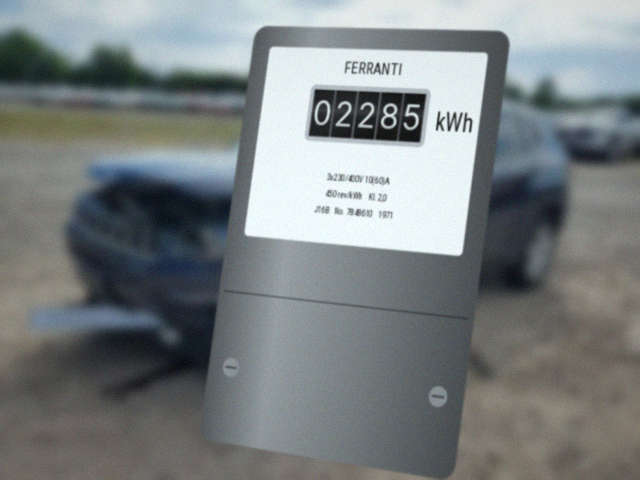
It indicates **2285** kWh
